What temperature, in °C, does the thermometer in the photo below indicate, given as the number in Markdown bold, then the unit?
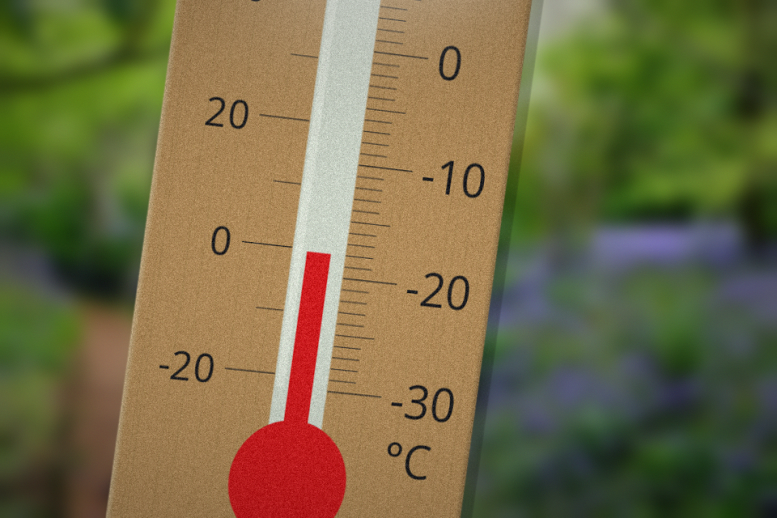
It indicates **-18** °C
